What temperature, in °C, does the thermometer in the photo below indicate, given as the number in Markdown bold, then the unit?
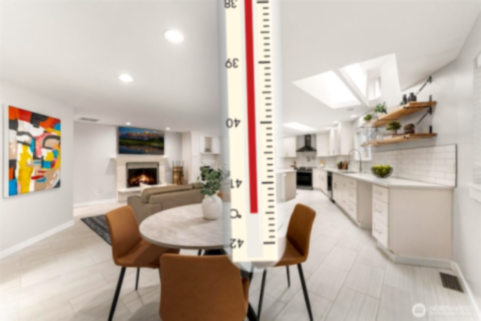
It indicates **41.5** °C
